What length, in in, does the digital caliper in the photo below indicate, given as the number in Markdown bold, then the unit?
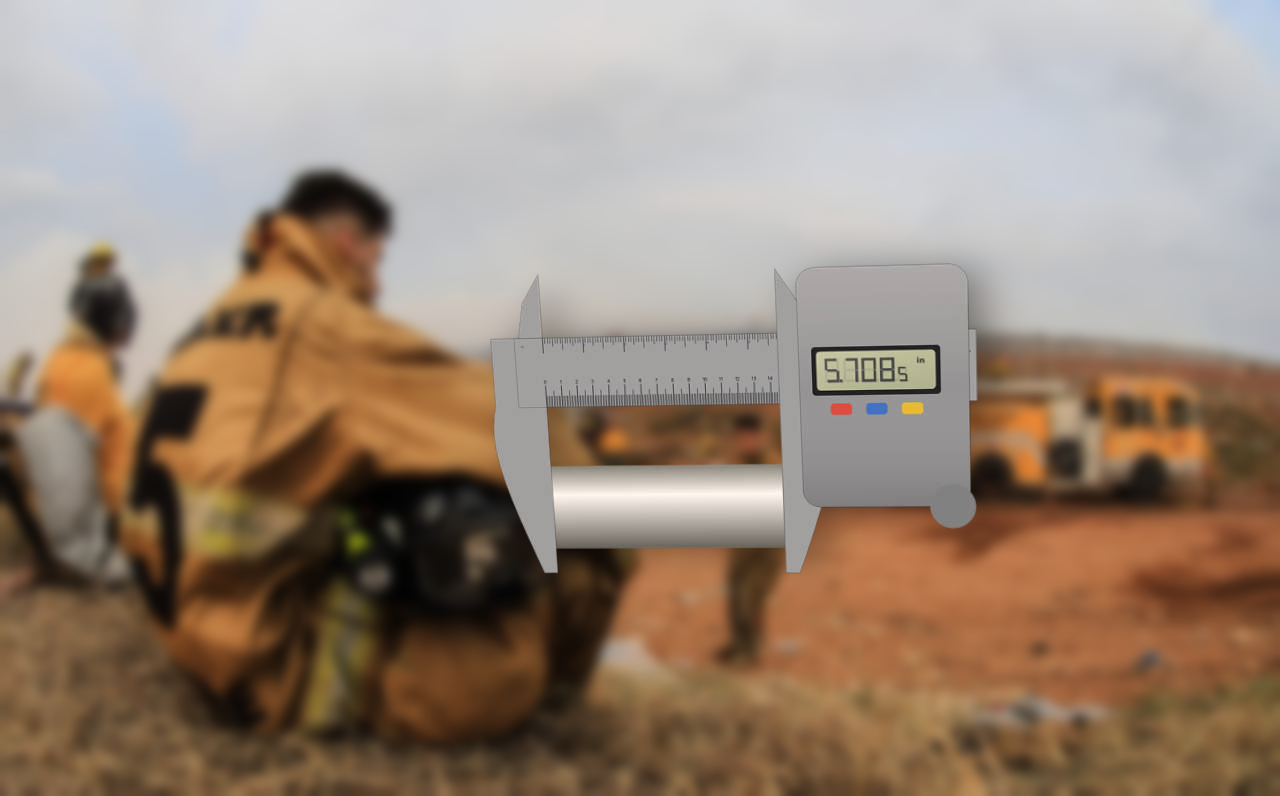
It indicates **5.7085** in
